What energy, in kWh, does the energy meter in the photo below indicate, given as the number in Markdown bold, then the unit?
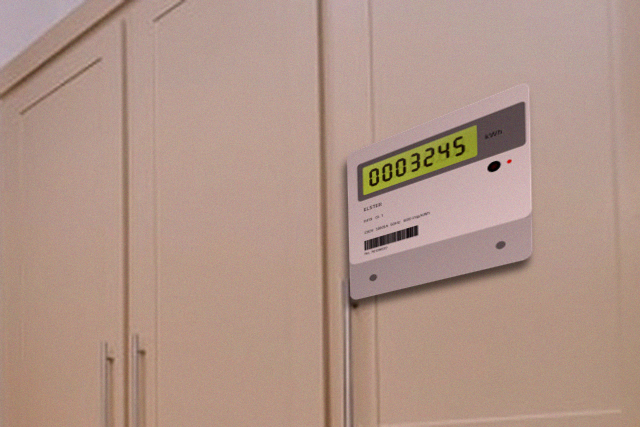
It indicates **3245** kWh
